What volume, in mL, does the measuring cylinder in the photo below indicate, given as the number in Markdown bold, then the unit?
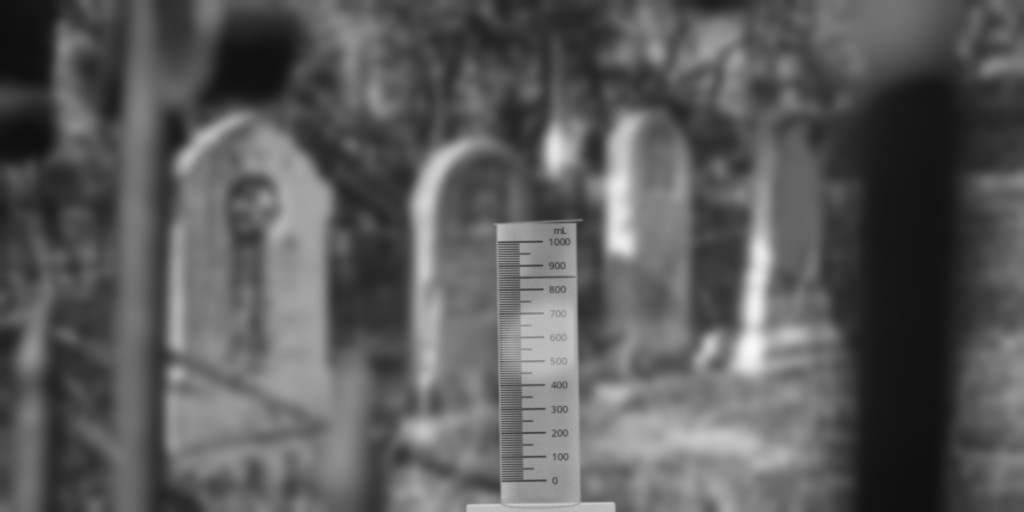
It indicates **850** mL
